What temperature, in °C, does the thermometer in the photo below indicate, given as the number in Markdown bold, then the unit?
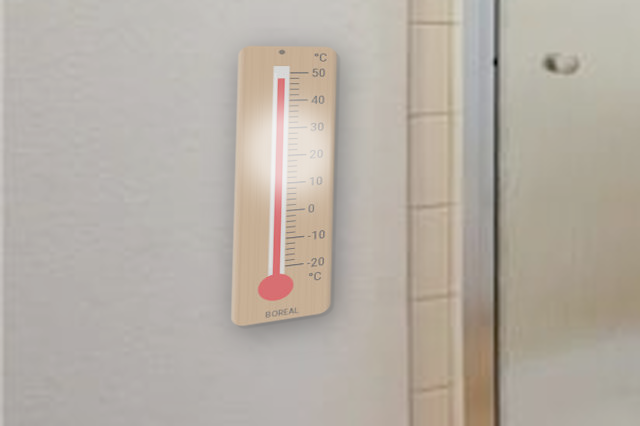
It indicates **48** °C
